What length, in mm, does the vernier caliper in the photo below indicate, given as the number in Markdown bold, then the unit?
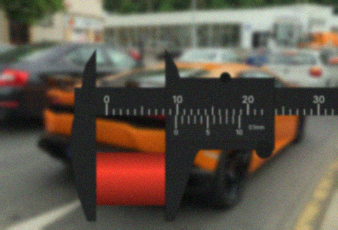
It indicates **9.8** mm
